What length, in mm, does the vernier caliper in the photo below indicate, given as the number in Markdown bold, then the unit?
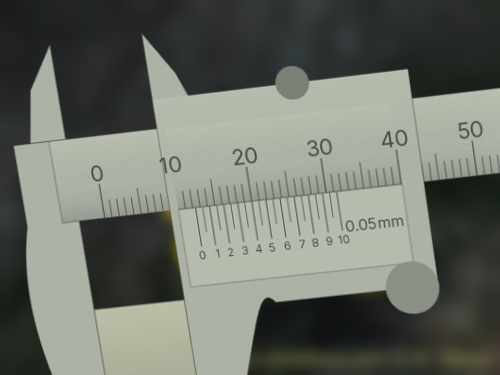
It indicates **12.4** mm
